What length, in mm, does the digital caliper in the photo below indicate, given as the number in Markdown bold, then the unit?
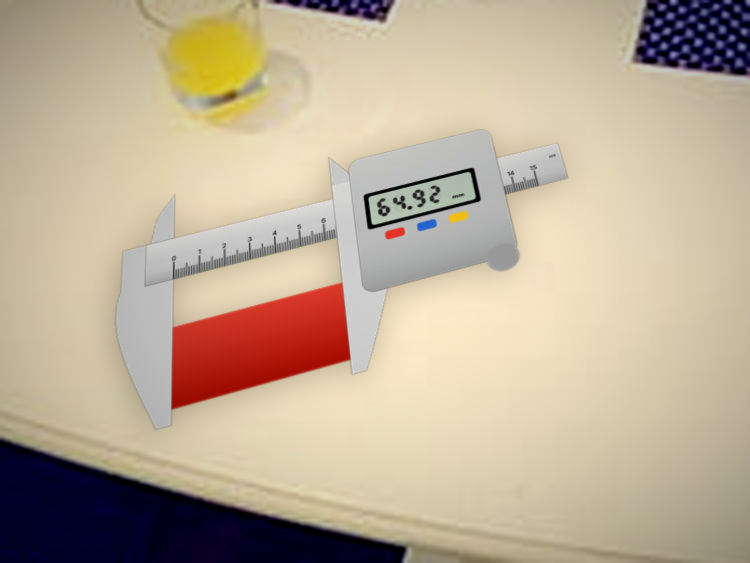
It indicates **64.92** mm
